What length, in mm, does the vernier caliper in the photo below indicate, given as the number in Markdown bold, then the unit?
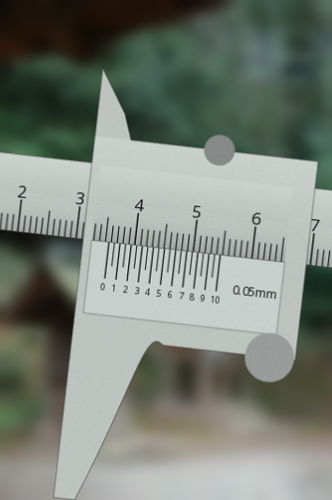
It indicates **35.6** mm
